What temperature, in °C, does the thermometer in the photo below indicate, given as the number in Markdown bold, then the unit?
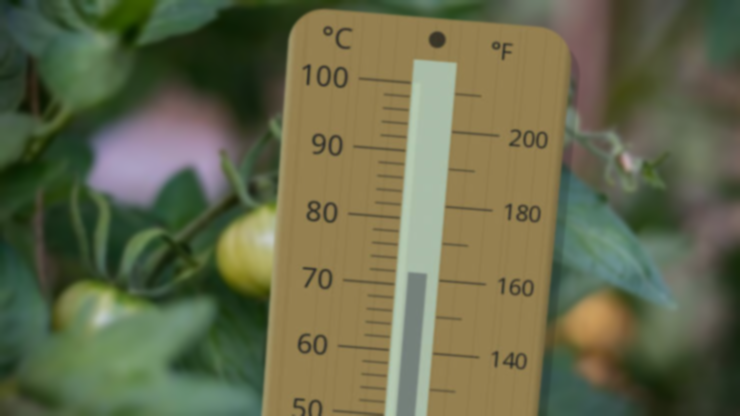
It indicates **72** °C
